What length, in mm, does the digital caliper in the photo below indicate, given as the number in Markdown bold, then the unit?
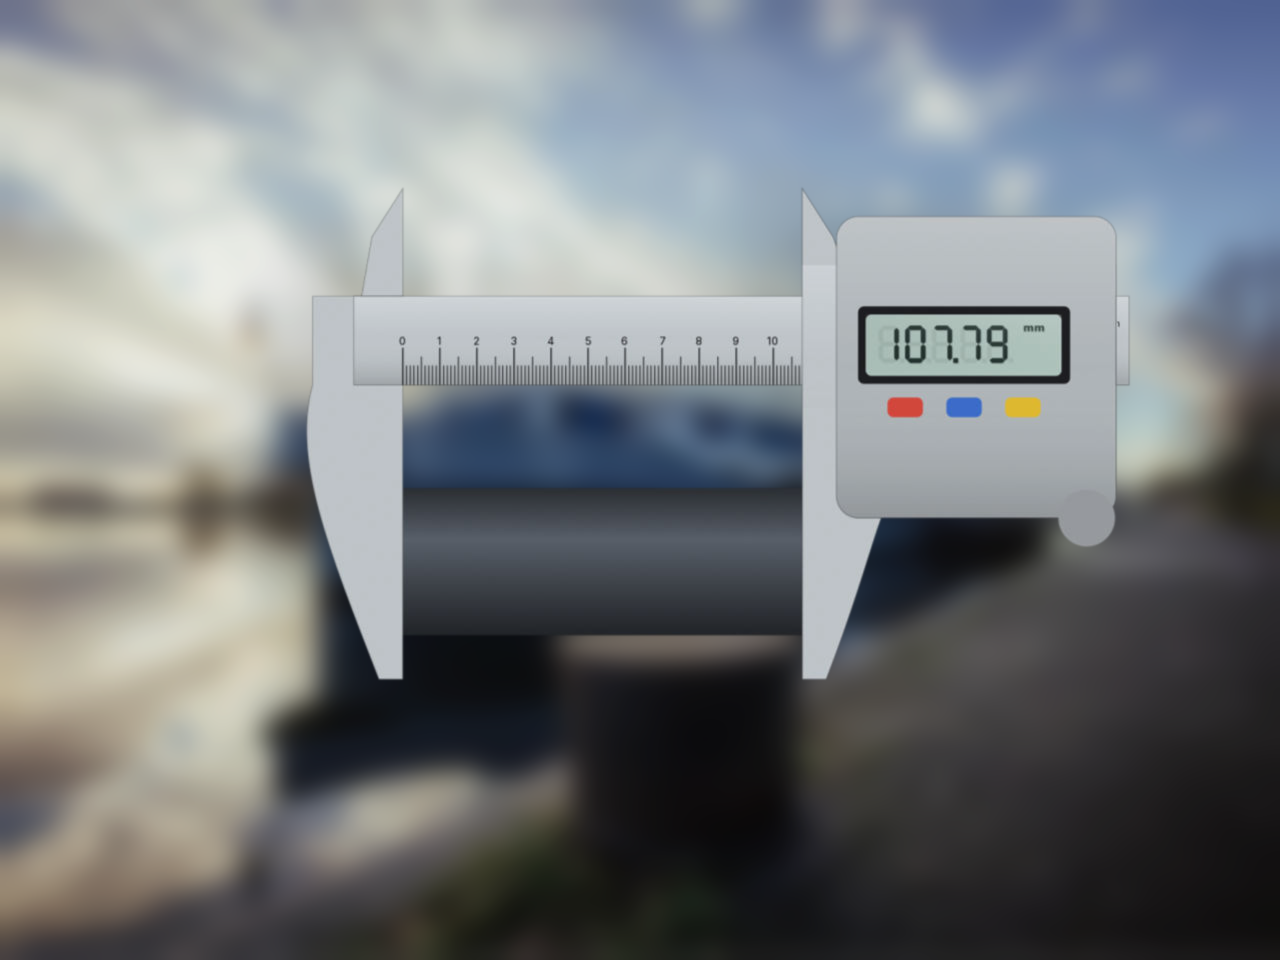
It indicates **107.79** mm
